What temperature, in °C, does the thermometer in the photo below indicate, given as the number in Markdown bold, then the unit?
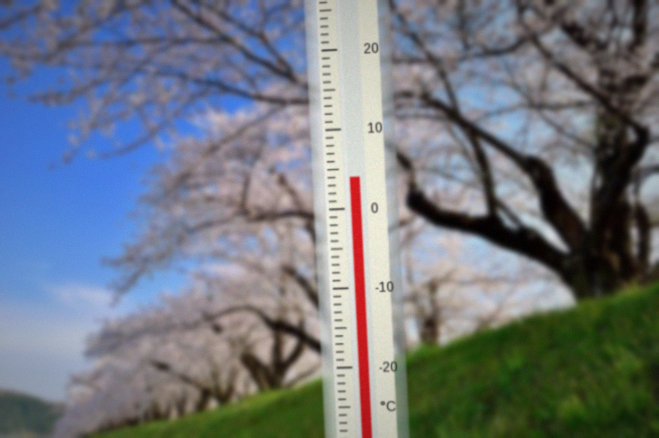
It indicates **4** °C
